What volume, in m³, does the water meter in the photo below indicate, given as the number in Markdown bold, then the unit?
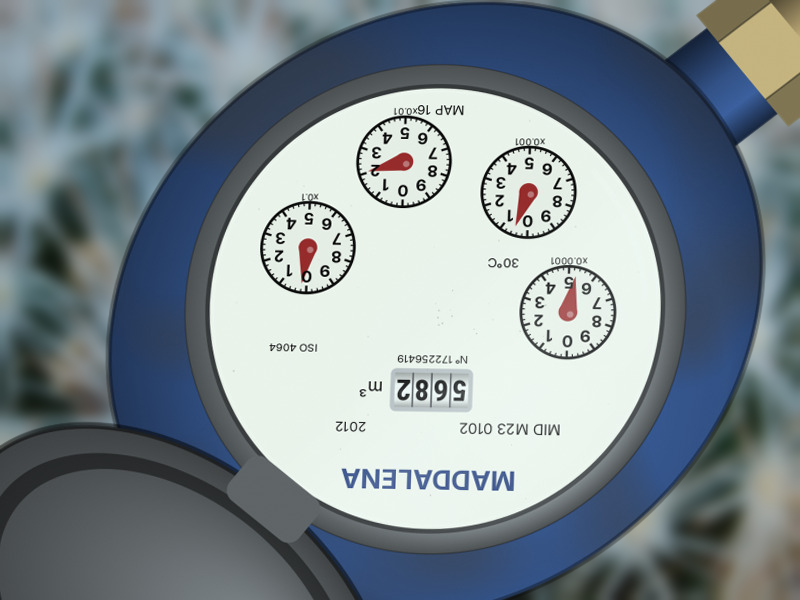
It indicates **5682.0205** m³
